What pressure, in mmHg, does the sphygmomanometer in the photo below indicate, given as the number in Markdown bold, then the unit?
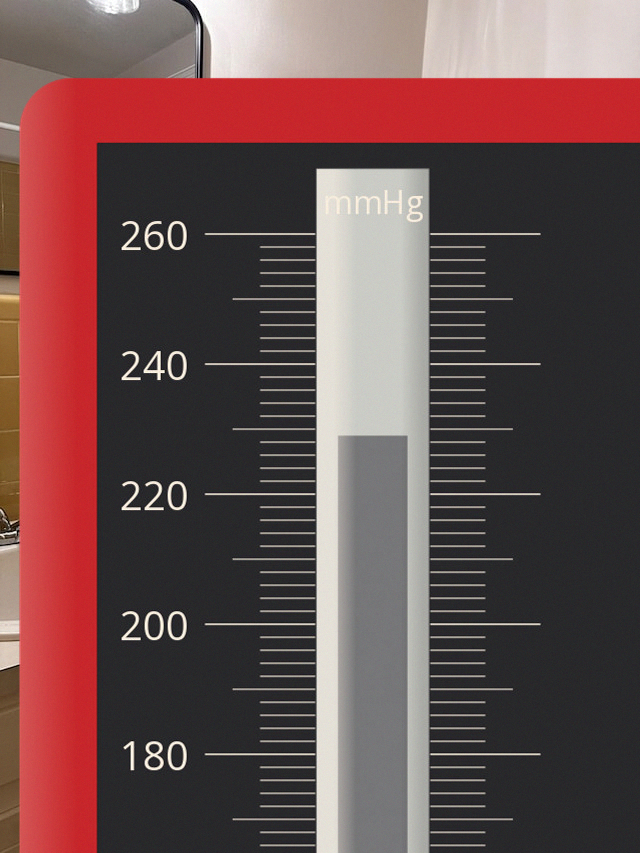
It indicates **229** mmHg
